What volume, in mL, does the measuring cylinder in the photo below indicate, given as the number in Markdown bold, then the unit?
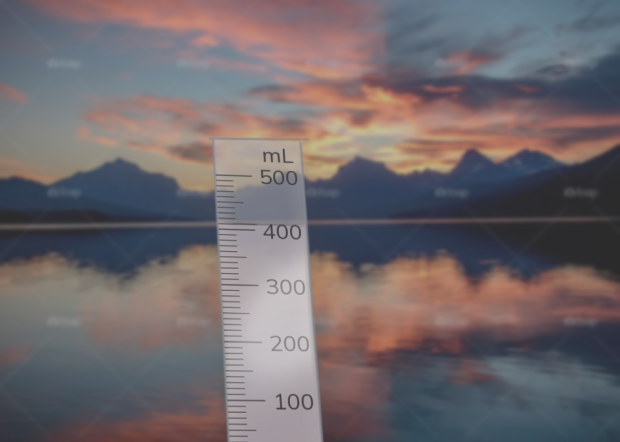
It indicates **410** mL
